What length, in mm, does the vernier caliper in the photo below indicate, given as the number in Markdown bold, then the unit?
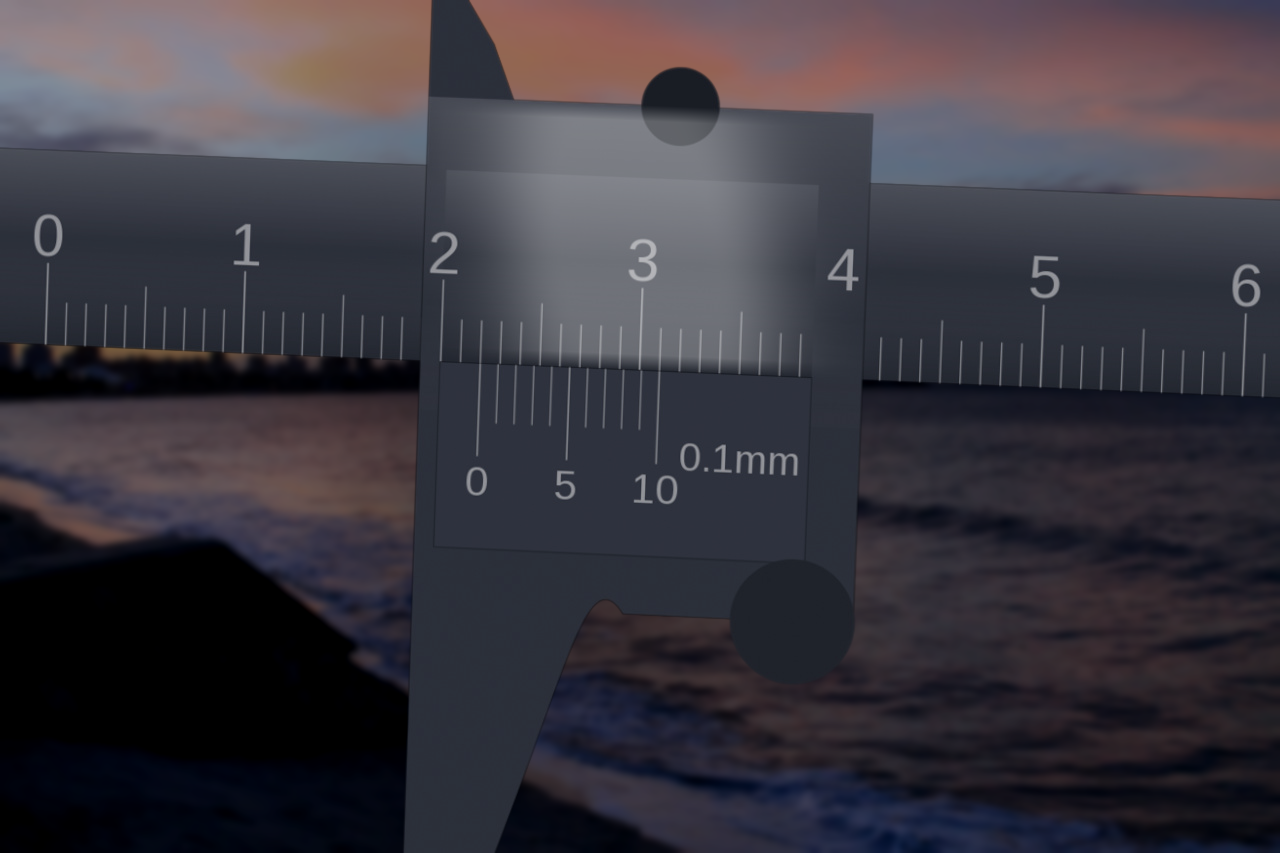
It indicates **22.0** mm
